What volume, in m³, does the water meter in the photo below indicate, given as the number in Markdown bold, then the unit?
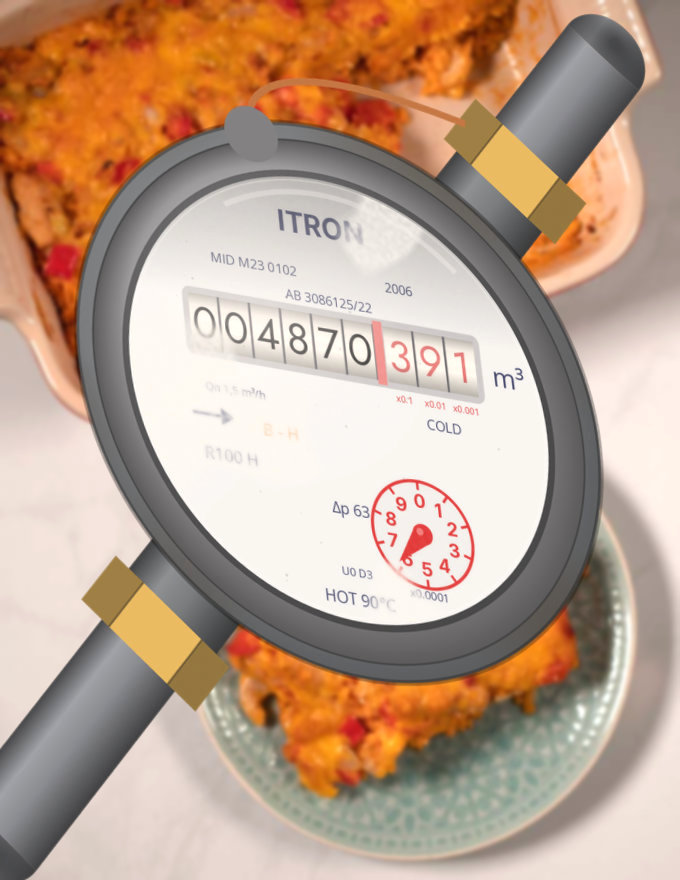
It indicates **4870.3916** m³
